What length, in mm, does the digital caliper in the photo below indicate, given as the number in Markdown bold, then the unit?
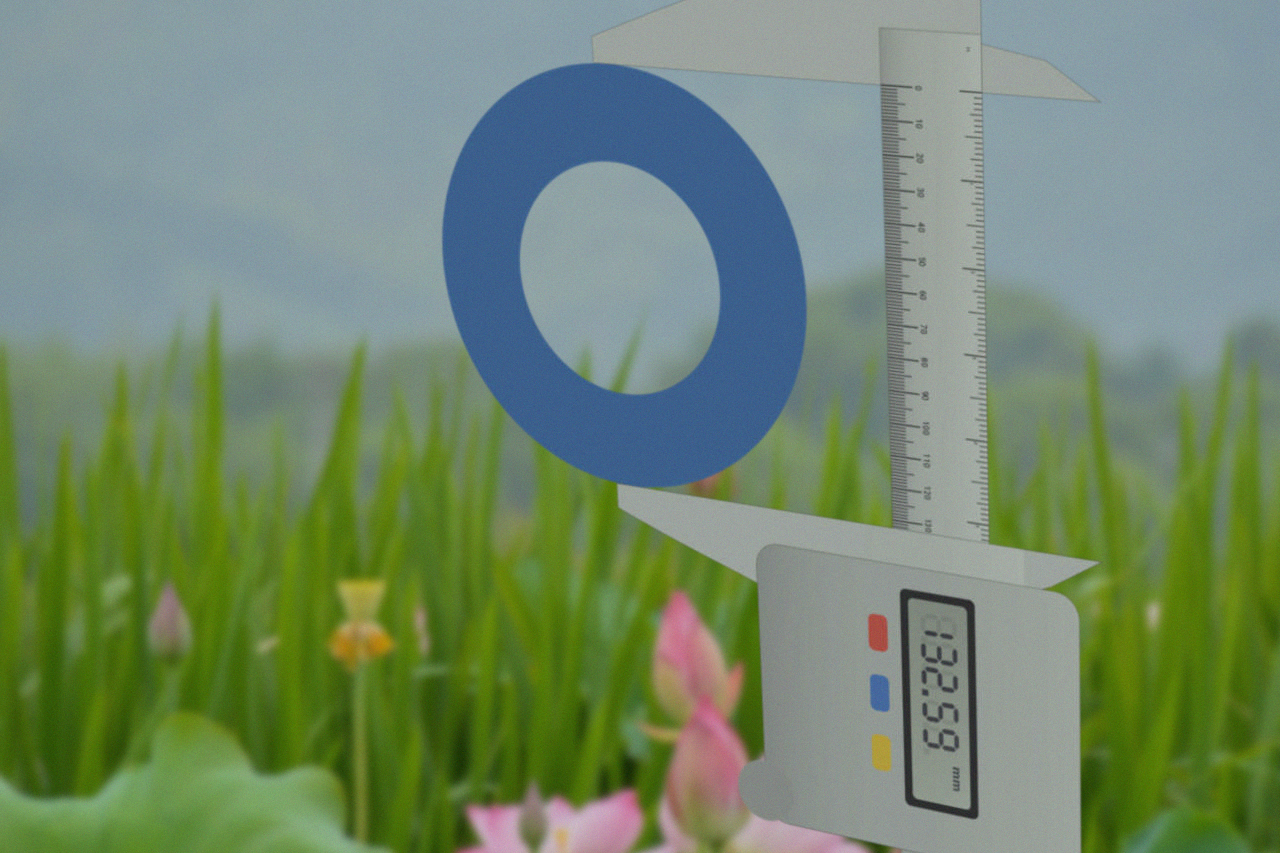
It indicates **132.59** mm
